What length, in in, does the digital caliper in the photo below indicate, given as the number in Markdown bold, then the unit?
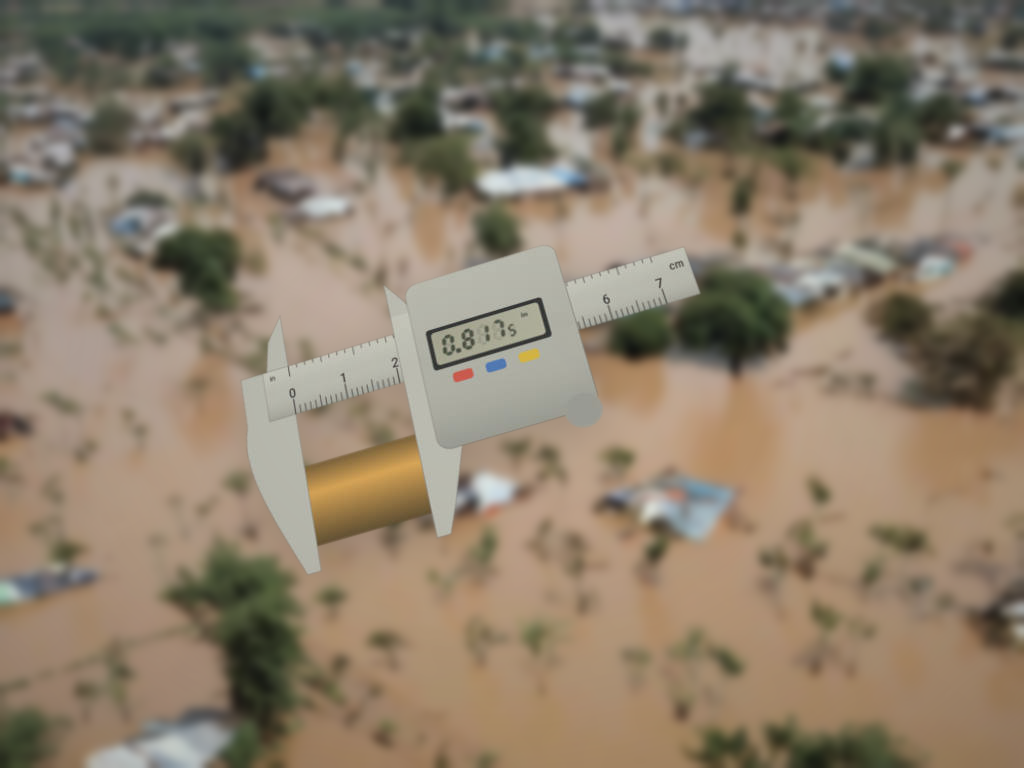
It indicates **0.8175** in
